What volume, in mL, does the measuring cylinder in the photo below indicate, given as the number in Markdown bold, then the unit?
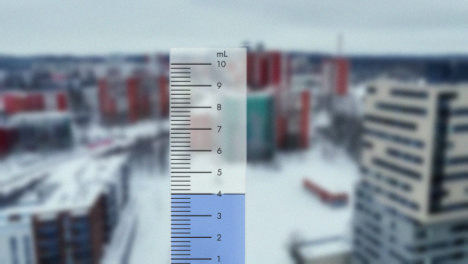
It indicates **4** mL
